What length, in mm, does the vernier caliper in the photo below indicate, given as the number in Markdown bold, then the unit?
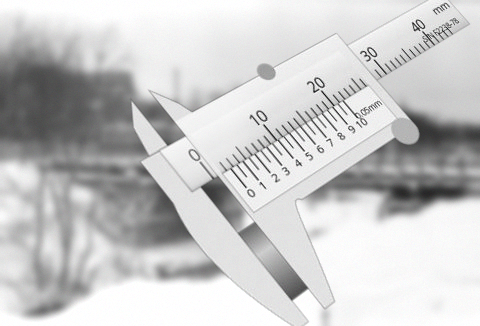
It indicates **2.6** mm
